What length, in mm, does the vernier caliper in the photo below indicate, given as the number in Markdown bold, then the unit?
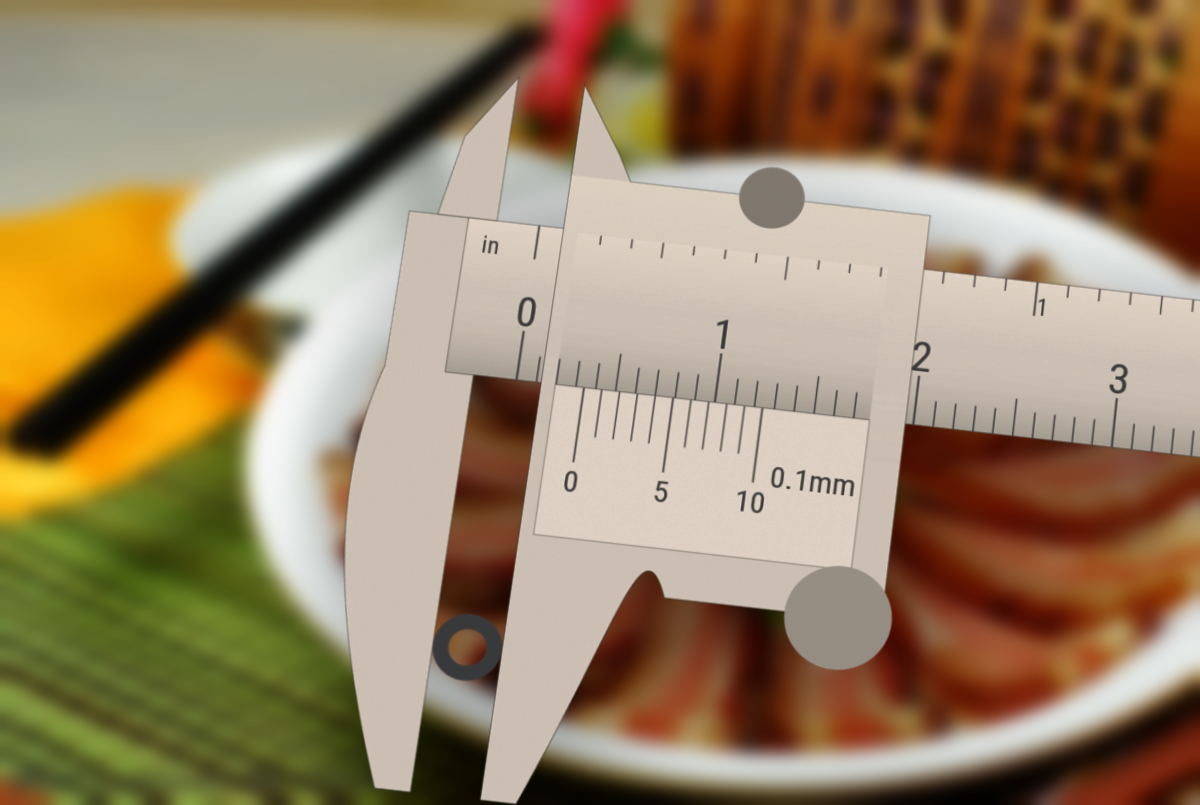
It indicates **3.4** mm
